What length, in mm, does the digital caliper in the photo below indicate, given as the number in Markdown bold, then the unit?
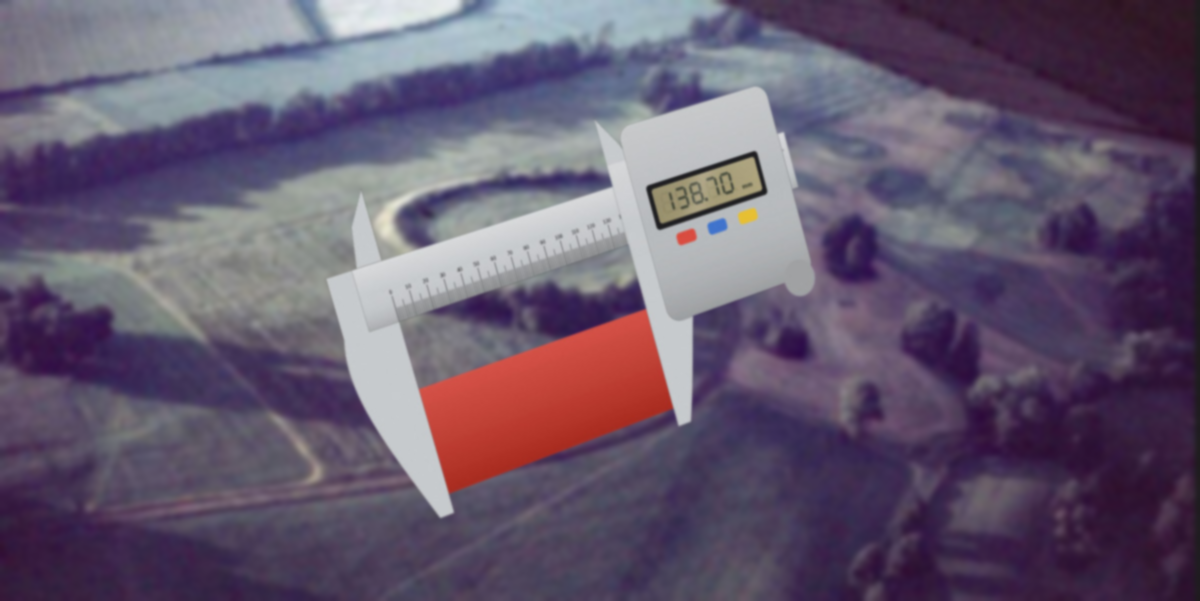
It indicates **138.70** mm
